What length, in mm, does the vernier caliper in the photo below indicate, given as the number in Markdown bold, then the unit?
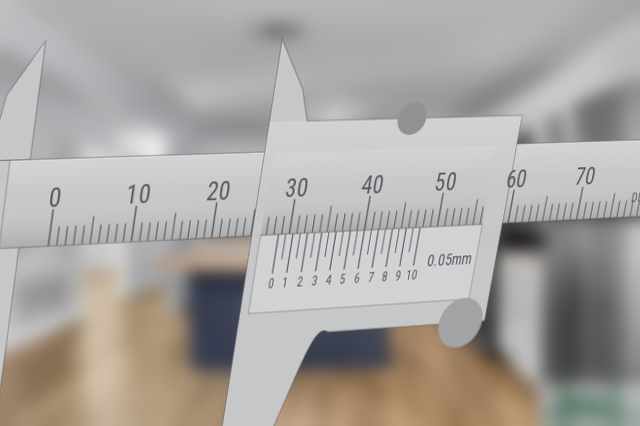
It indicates **28.6** mm
